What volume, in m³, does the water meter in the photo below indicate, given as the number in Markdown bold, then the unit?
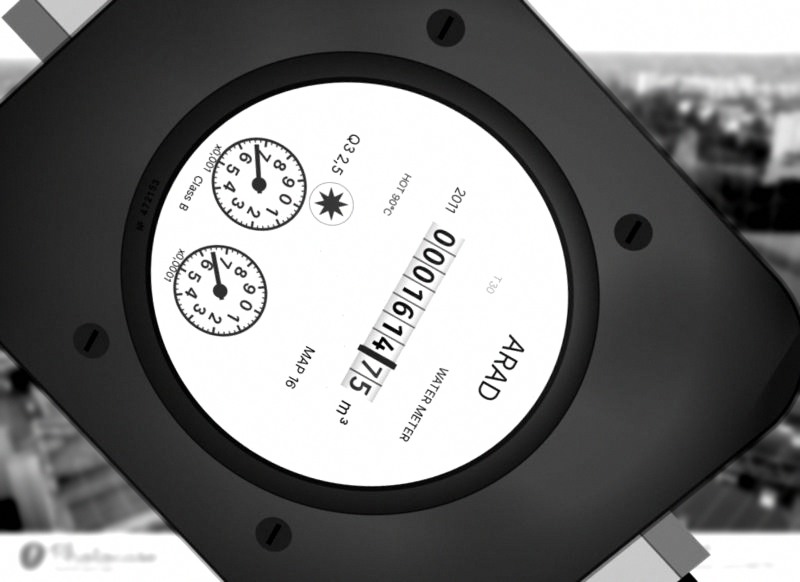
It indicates **1614.7566** m³
